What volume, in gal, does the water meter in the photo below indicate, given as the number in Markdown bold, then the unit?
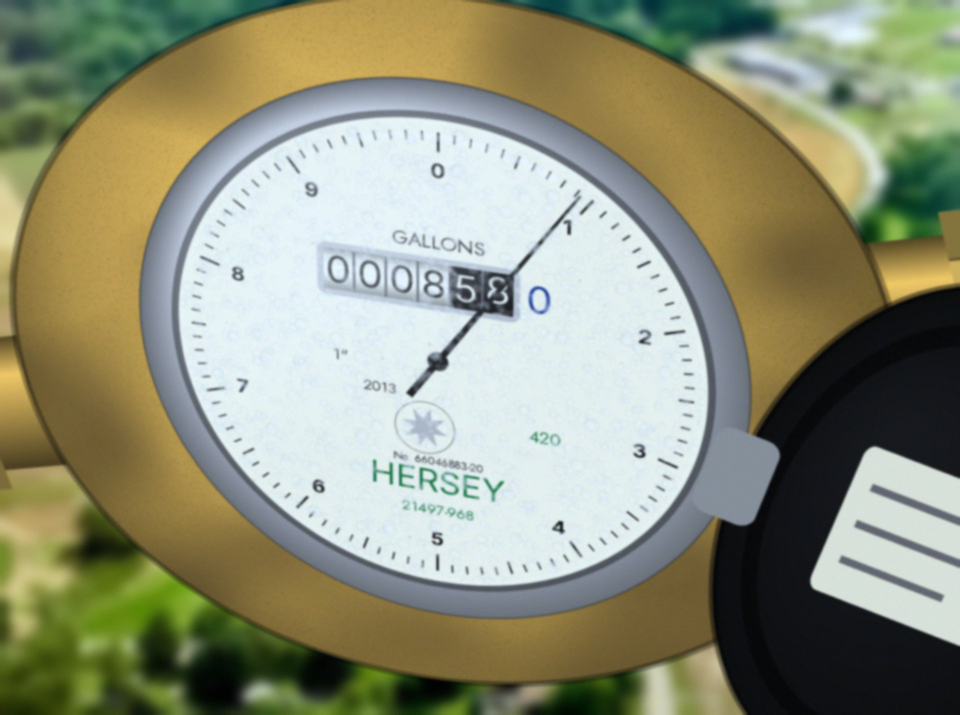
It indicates **8580.9** gal
